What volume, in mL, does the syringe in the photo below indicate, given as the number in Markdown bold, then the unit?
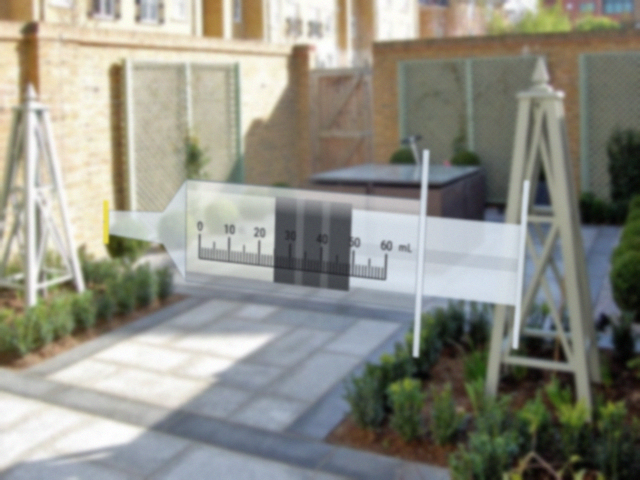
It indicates **25** mL
